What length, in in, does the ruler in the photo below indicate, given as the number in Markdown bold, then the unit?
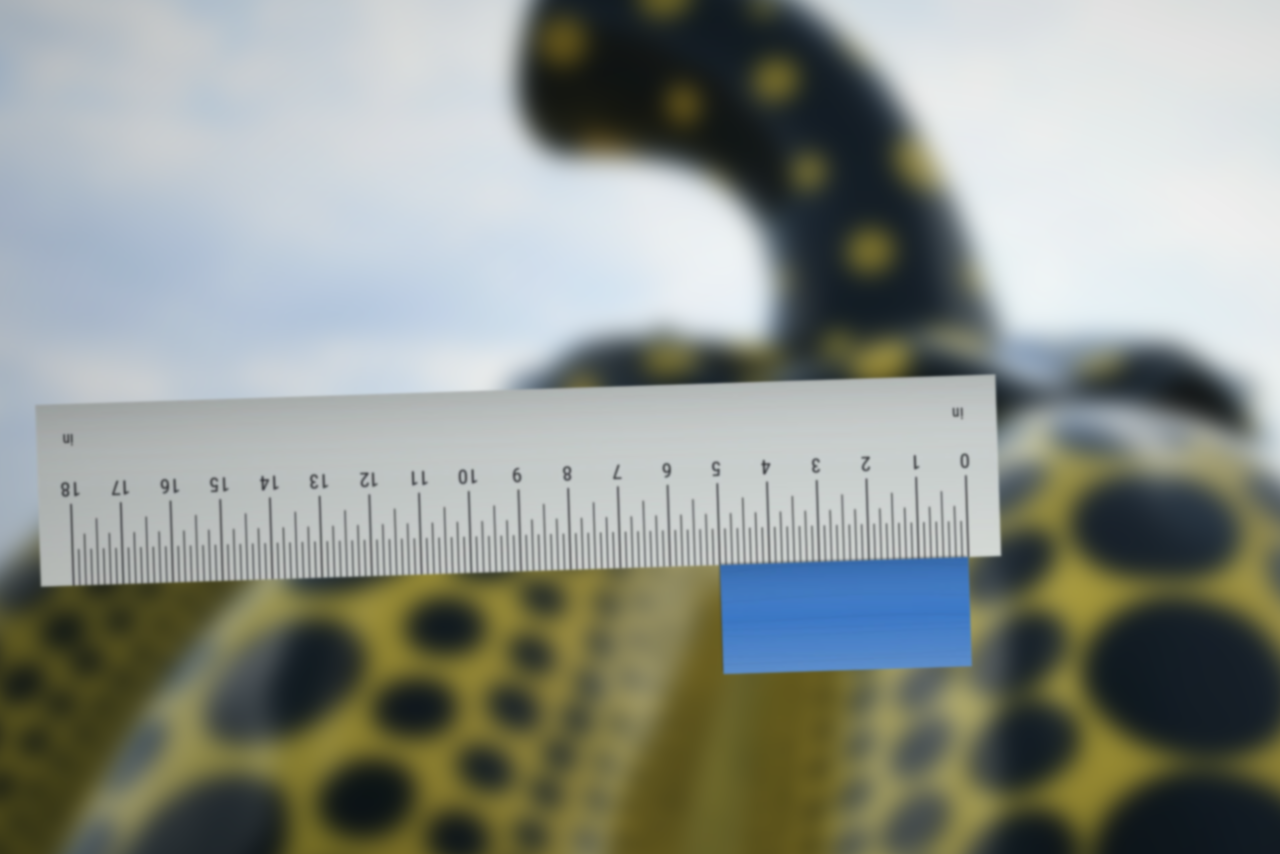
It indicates **5** in
